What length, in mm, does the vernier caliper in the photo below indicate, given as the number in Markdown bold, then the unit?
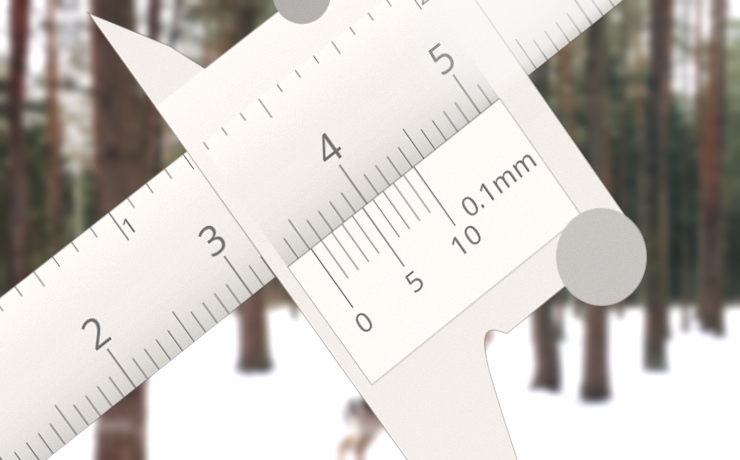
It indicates **35.1** mm
